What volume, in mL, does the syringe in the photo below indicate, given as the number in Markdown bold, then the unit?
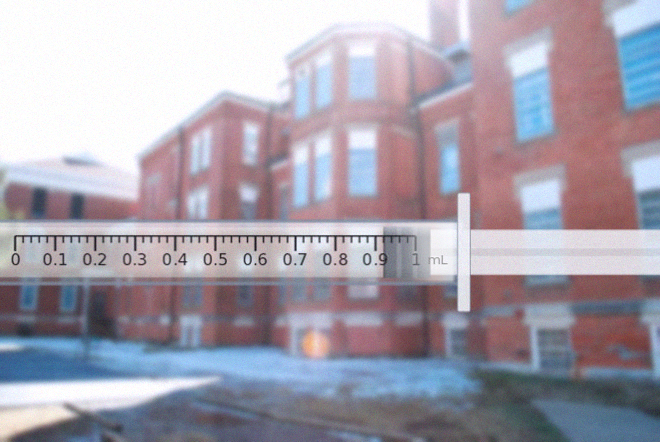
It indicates **0.92** mL
